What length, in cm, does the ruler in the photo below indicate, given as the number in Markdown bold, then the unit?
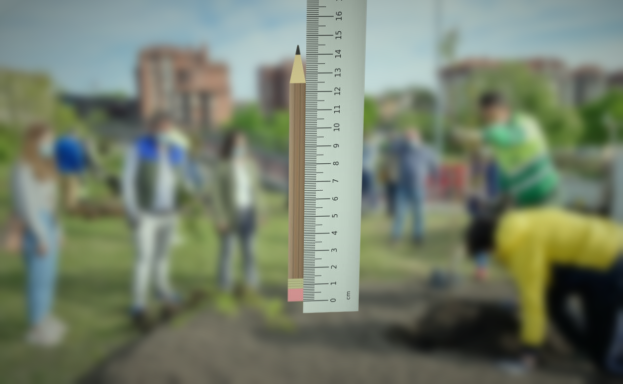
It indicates **14.5** cm
